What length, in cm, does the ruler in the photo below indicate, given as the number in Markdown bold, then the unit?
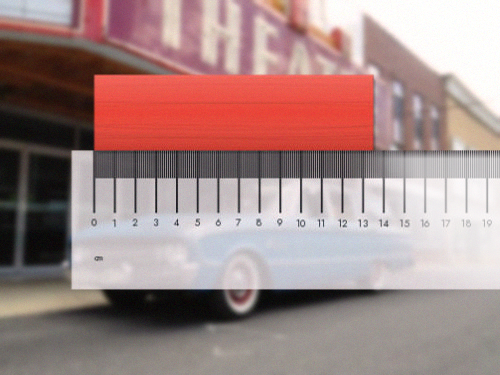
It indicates **13.5** cm
